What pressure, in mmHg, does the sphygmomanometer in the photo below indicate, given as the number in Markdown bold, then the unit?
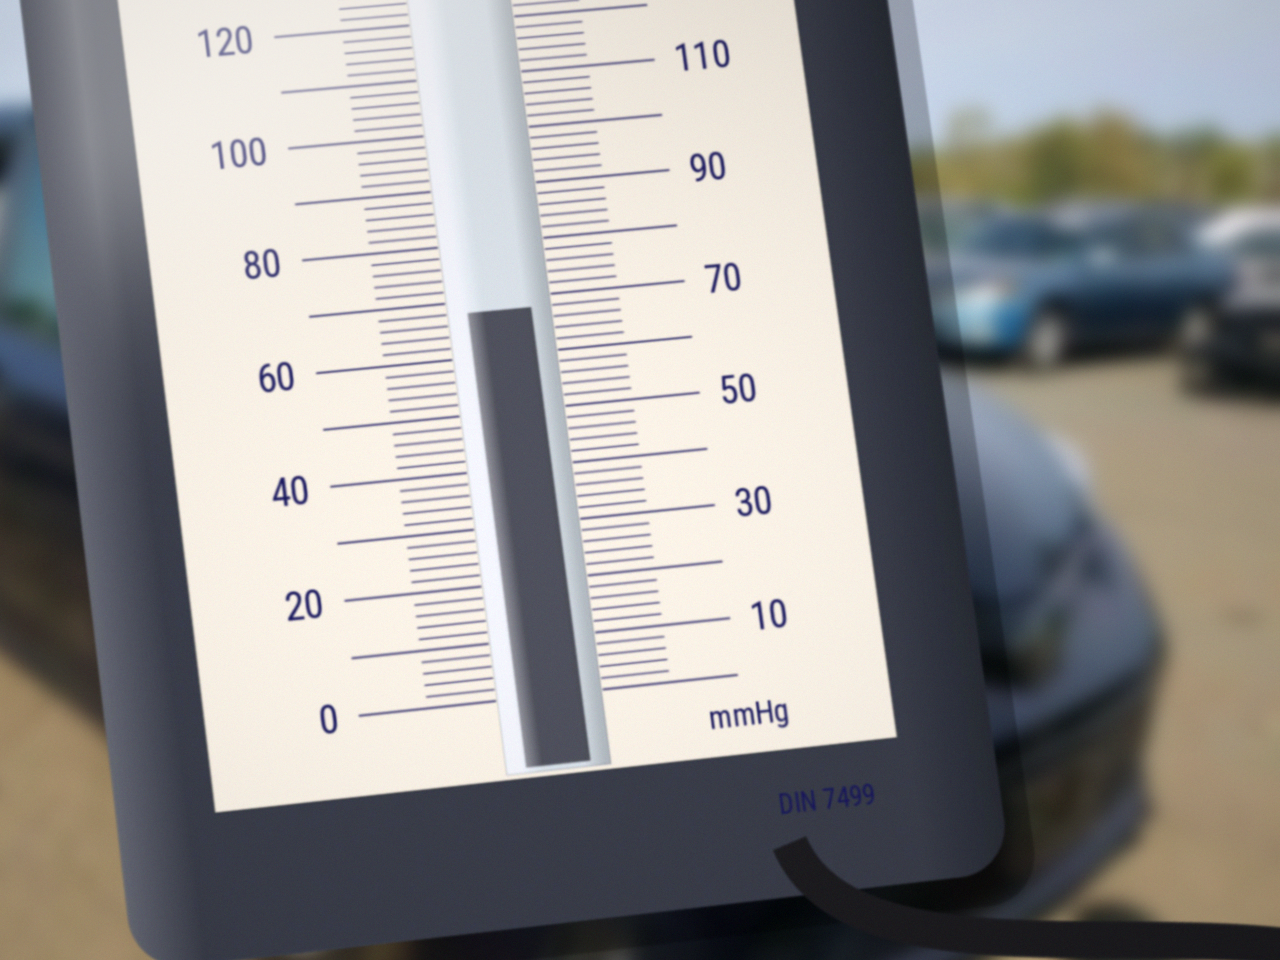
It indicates **68** mmHg
